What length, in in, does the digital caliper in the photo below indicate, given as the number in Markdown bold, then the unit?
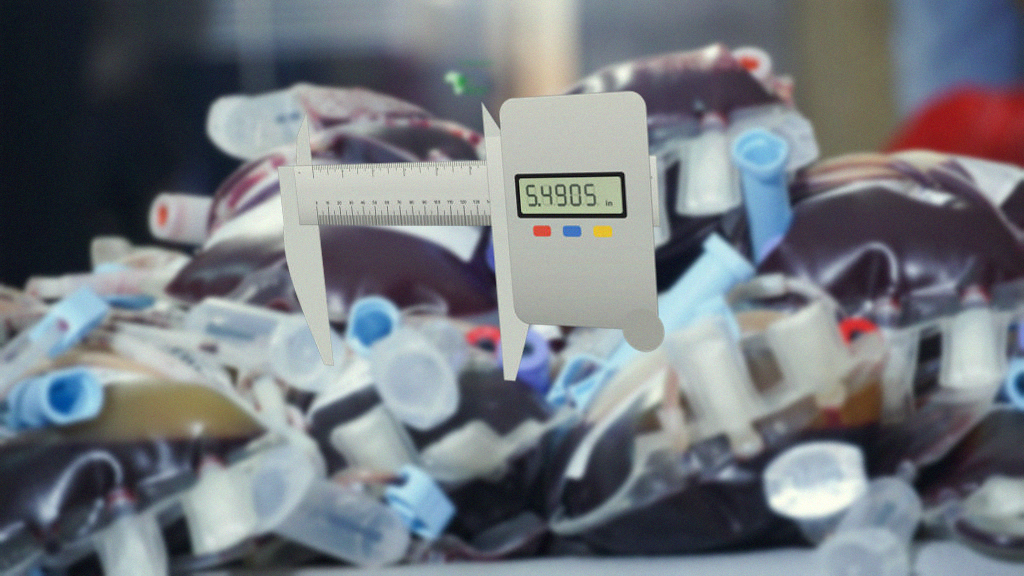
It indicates **5.4905** in
